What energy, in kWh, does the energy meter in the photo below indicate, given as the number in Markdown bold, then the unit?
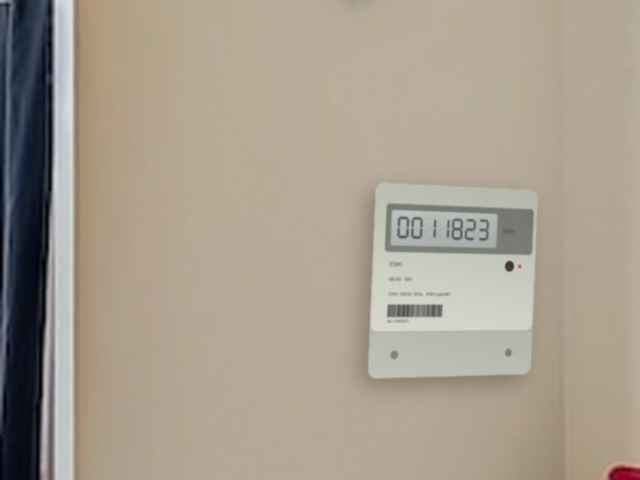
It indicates **11823** kWh
